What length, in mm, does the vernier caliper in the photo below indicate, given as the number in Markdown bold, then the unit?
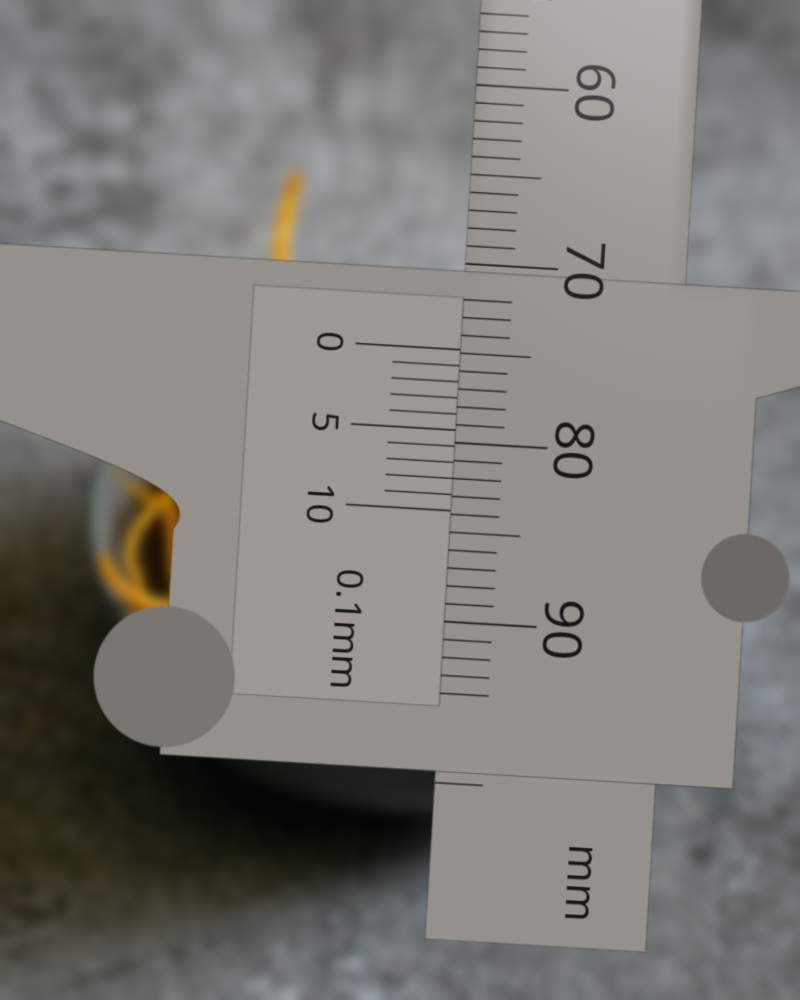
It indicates **74.8** mm
